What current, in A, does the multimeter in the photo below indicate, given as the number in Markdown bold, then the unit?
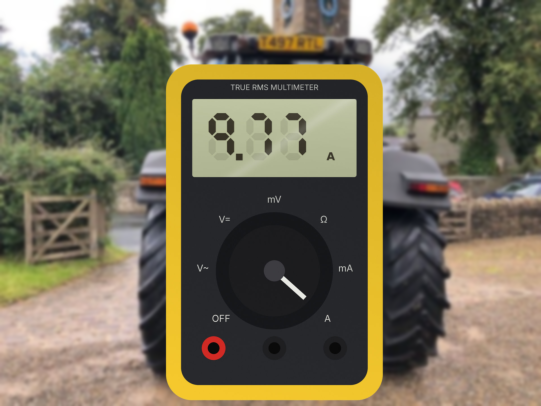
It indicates **9.77** A
